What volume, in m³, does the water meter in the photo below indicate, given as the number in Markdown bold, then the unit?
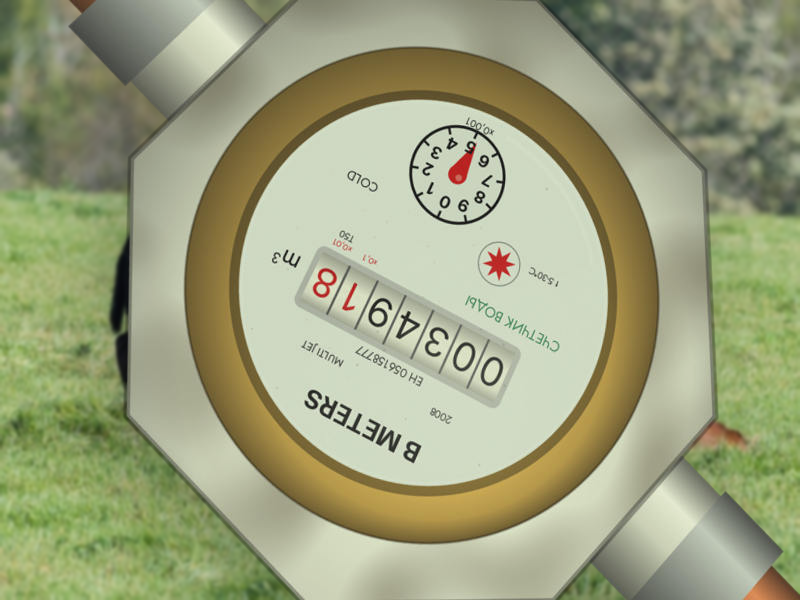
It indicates **349.185** m³
